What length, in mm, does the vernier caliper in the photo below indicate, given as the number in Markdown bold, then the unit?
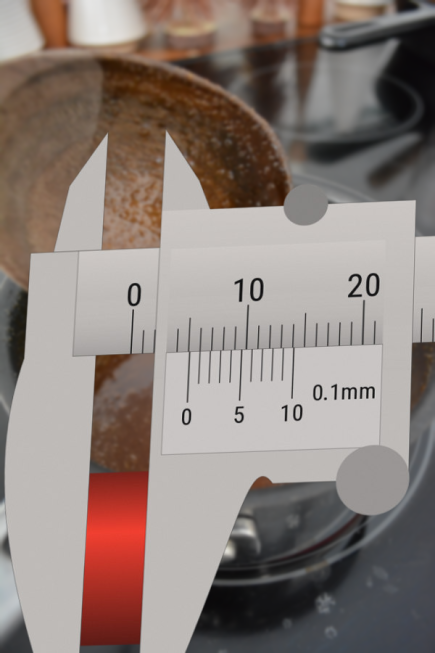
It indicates **5.1** mm
